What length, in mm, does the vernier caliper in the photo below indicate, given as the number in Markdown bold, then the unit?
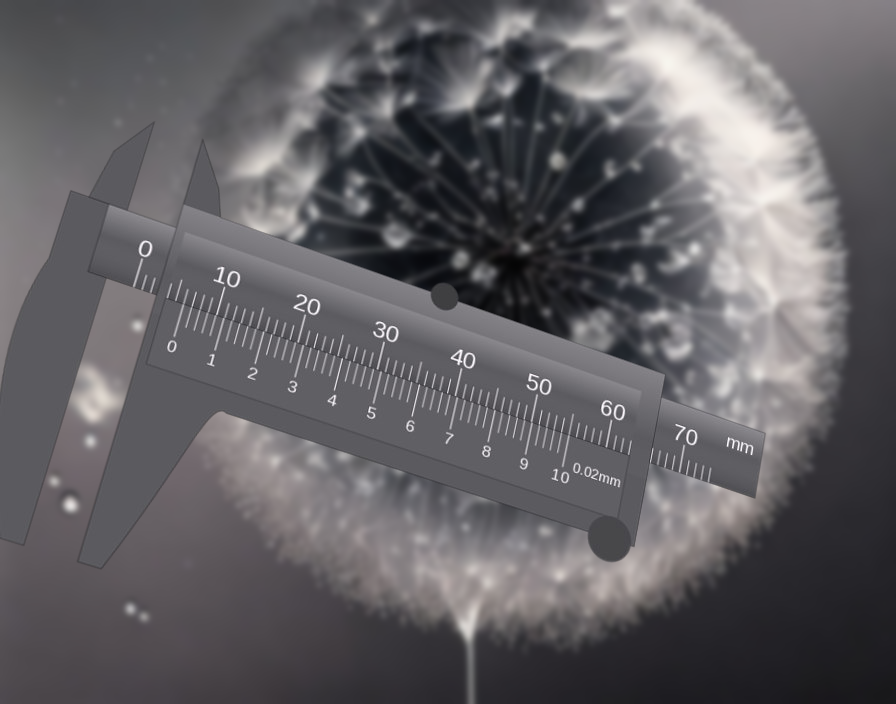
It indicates **6.0** mm
